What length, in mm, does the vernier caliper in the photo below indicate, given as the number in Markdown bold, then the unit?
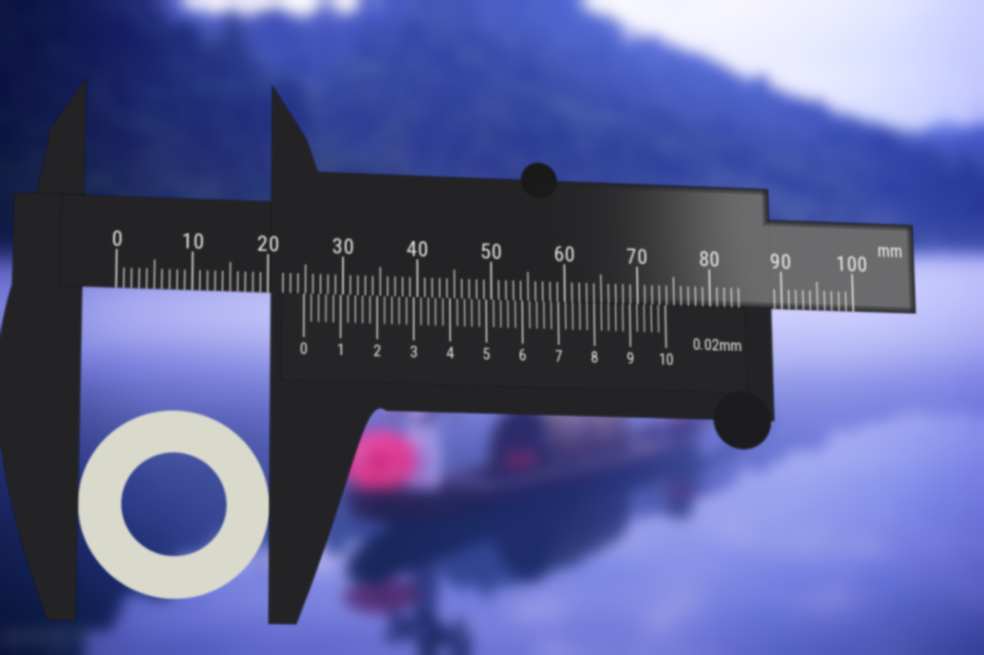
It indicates **24.8** mm
